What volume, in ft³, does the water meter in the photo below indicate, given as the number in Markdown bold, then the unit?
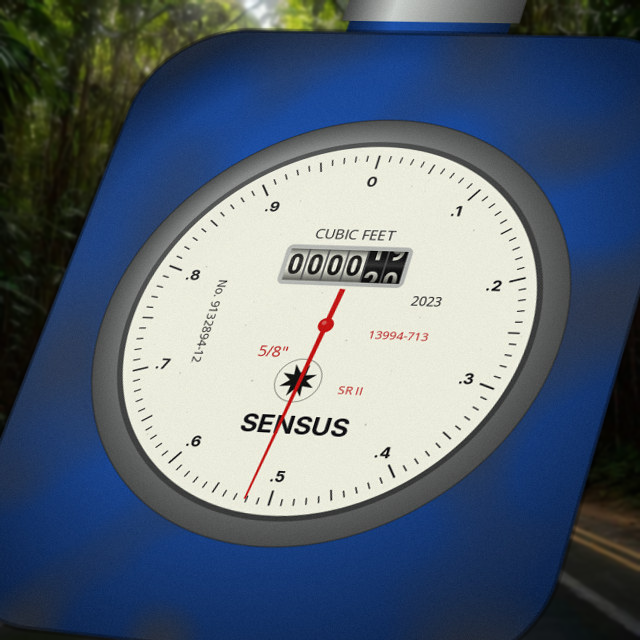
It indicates **19.52** ft³
